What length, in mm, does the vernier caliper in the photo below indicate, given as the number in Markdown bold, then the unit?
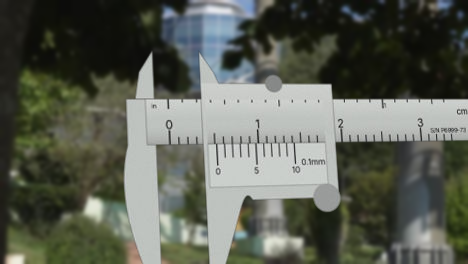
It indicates **5.2** mm
